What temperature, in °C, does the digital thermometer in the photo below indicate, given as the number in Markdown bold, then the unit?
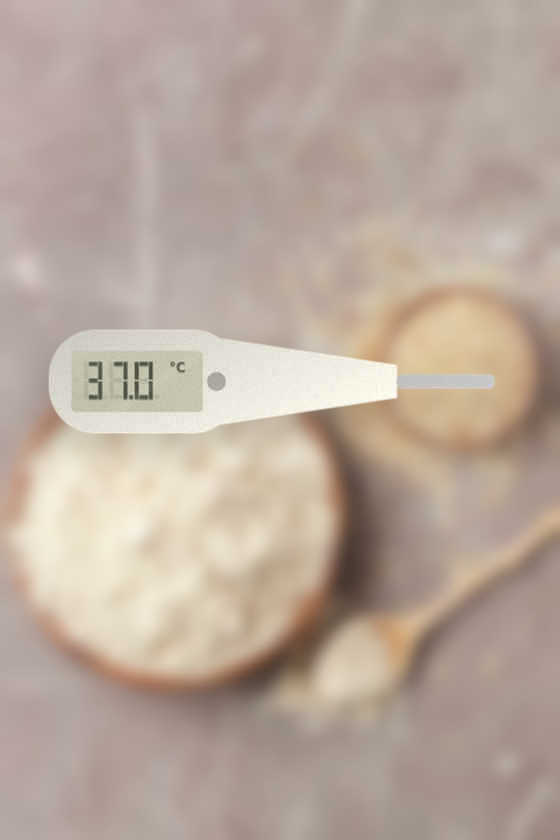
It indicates **37.0** °C
